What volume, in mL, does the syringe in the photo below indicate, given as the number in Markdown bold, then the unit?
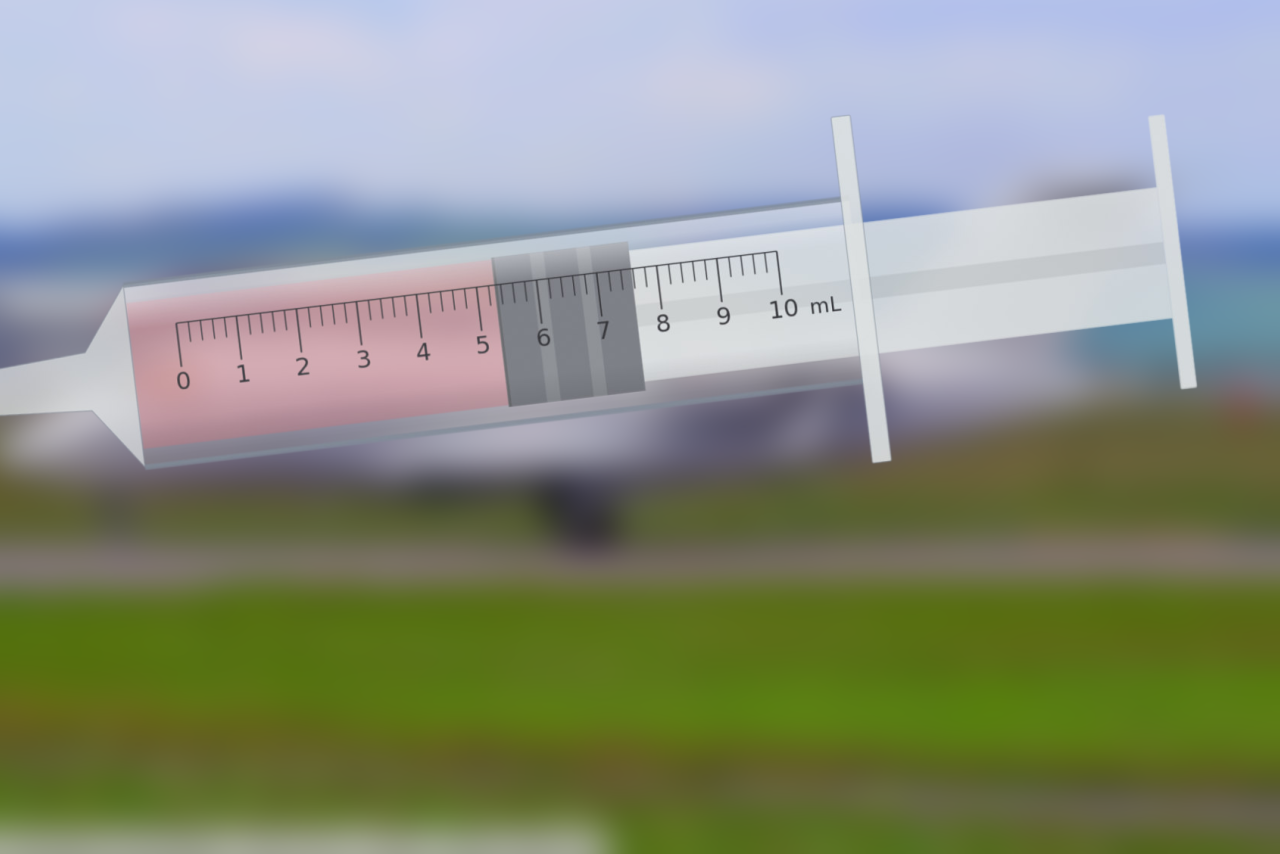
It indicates **5.3** mL
